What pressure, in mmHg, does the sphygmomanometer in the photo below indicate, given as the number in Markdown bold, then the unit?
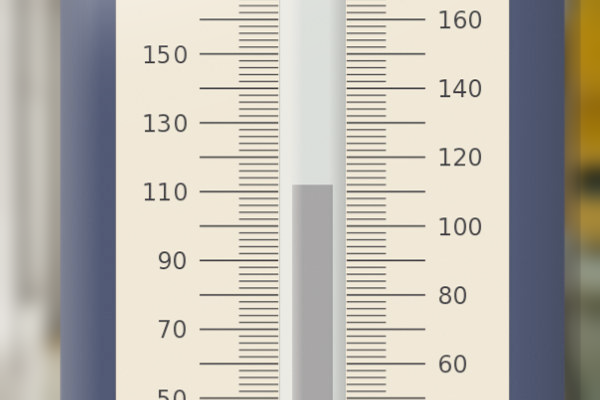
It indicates **112** mmHg
